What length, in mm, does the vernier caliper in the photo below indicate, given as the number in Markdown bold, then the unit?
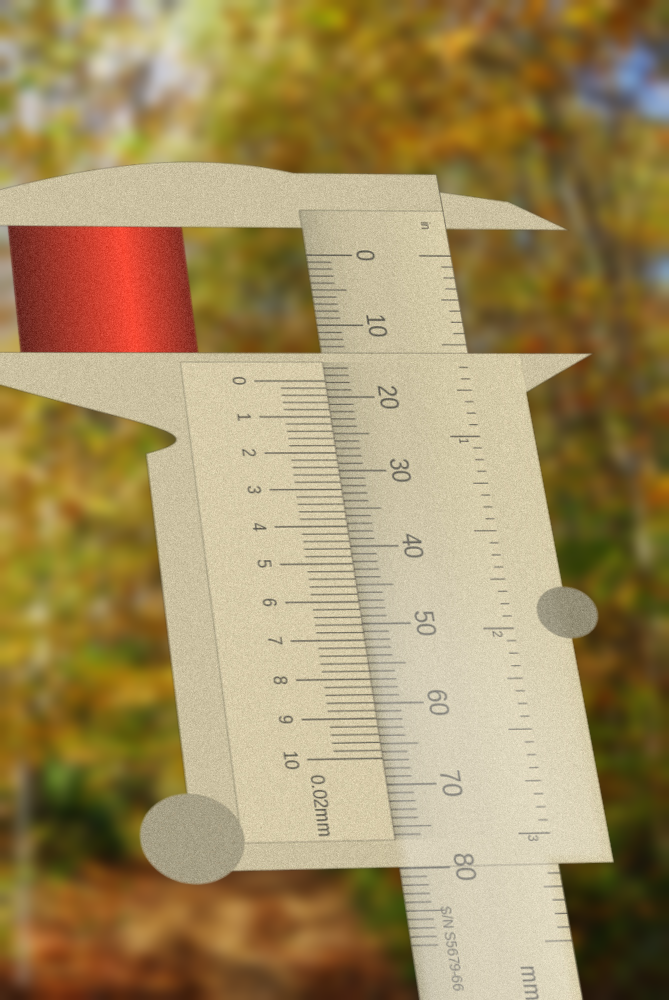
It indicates **17.8** mm
